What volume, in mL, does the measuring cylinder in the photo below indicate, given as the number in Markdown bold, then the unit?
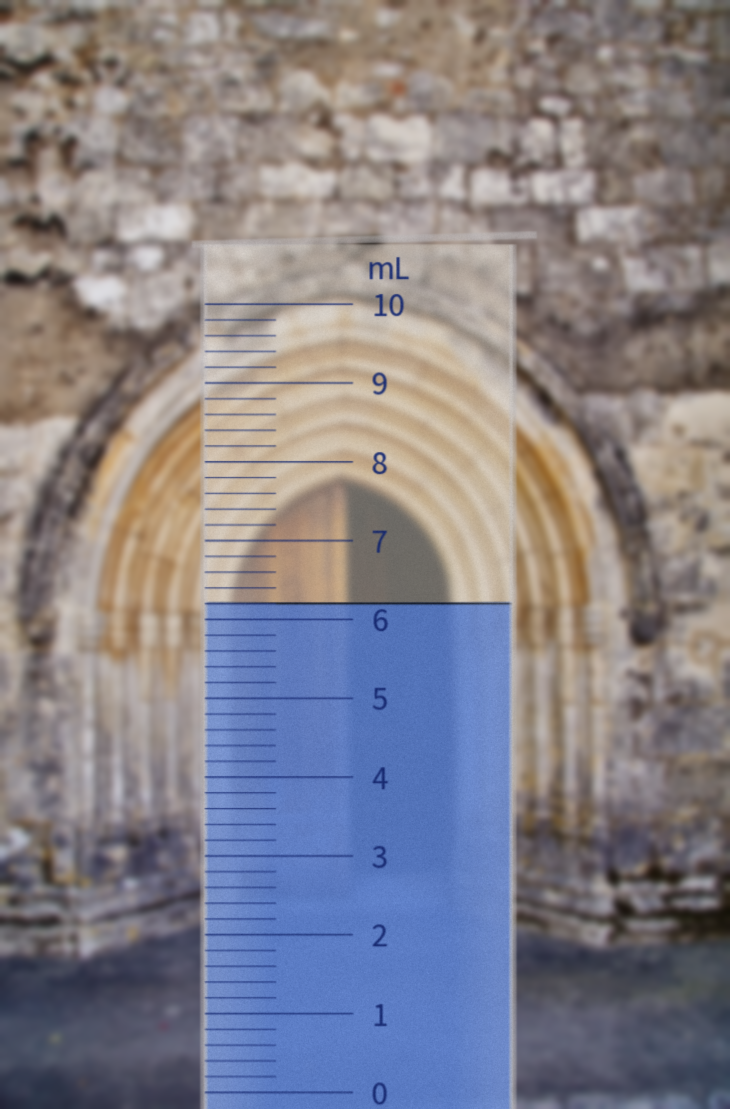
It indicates **6.2** mL
